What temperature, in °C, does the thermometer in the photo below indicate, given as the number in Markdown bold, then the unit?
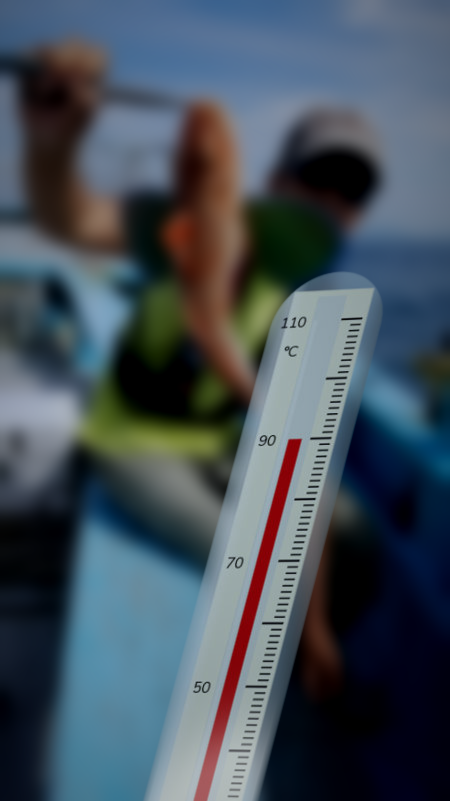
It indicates **90** °C
